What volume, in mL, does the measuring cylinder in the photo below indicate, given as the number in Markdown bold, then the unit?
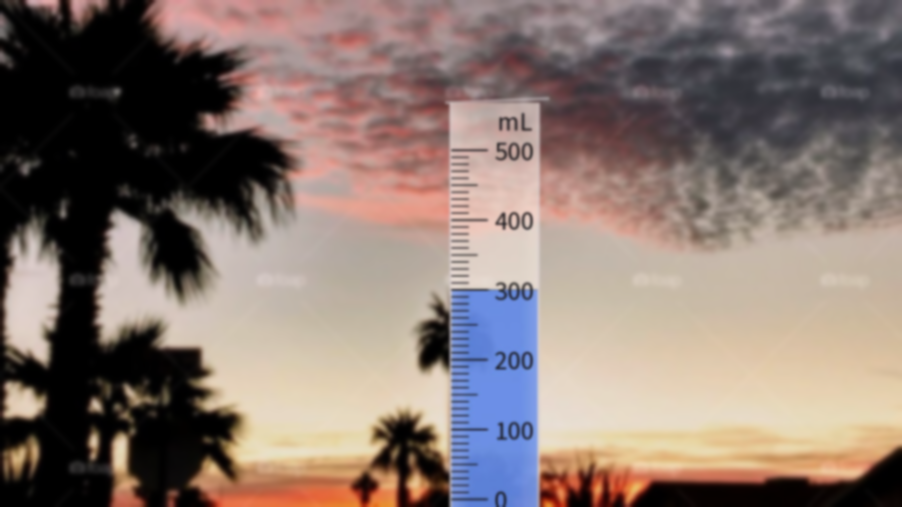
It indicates **300** mL
